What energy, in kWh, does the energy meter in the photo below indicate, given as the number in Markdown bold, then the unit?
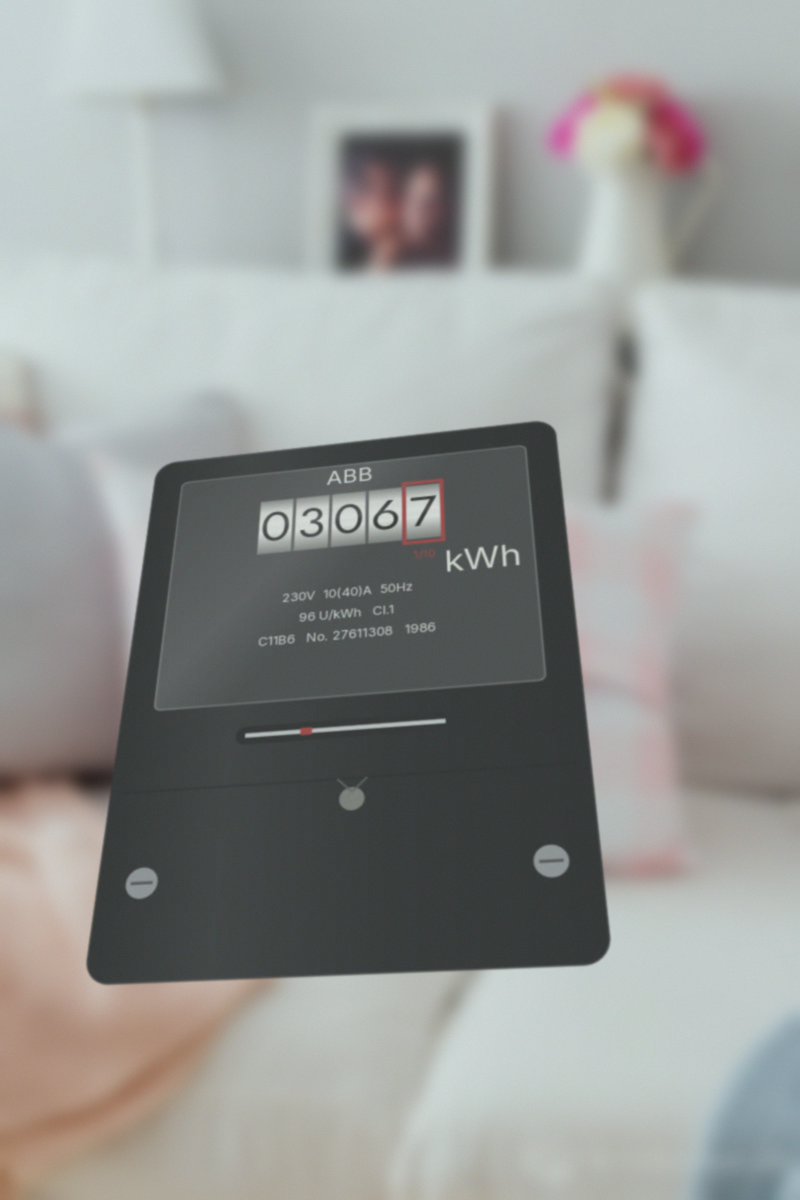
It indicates **306.7** kWh
